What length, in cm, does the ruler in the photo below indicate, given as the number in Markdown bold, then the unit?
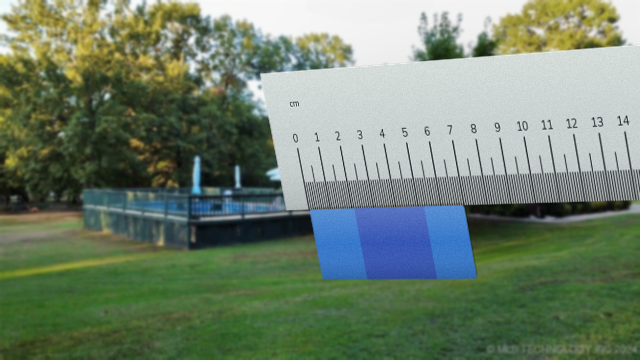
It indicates **7** cm
